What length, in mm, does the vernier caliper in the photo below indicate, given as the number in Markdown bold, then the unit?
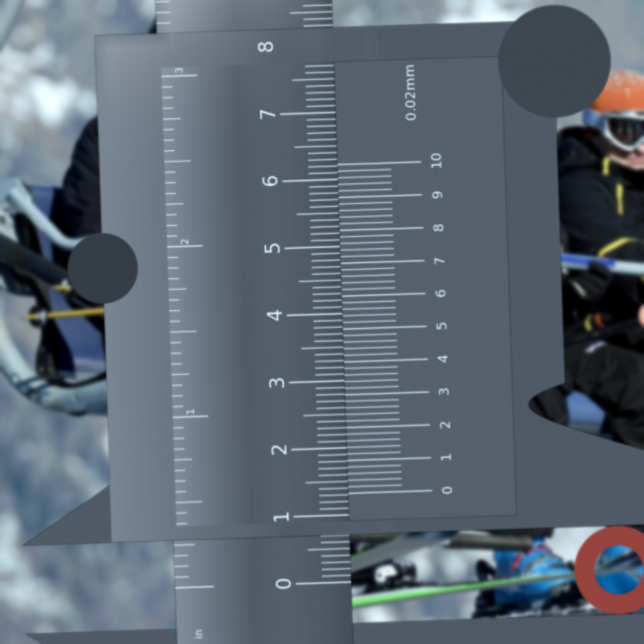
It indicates **13.2** mm
